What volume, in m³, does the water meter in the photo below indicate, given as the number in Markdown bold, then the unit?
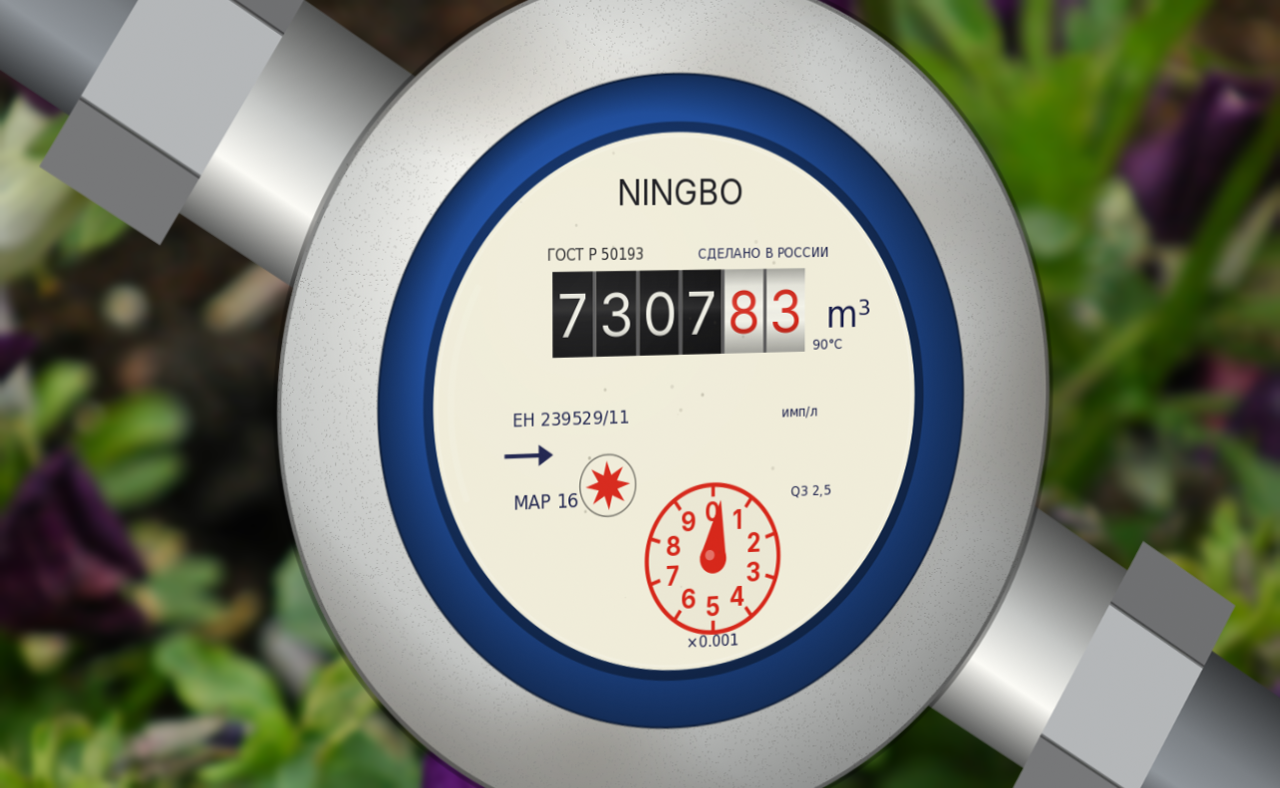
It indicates **7307.830** m³
